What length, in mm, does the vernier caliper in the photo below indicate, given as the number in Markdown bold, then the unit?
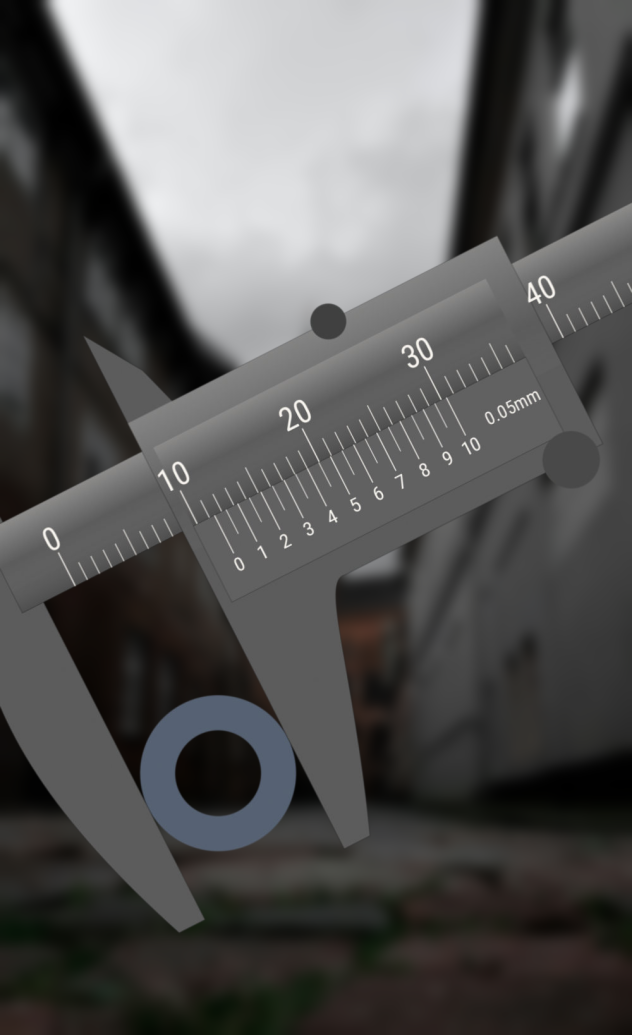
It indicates **11.4** mm
